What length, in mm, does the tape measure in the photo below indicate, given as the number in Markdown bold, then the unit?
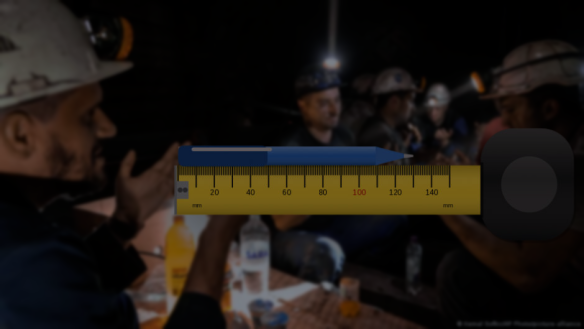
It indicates **130** mm
